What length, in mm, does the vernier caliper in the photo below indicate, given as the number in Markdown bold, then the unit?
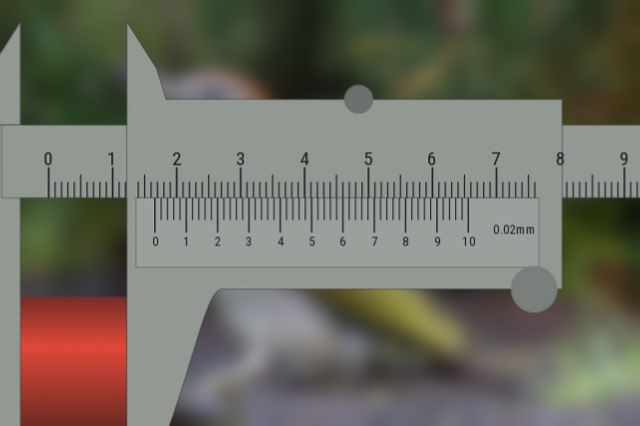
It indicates **16.6** mm
